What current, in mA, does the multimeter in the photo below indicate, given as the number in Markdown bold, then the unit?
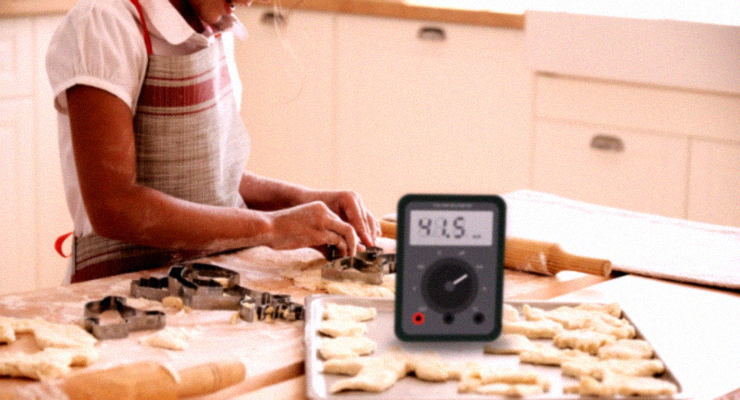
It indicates **41.5** mA
